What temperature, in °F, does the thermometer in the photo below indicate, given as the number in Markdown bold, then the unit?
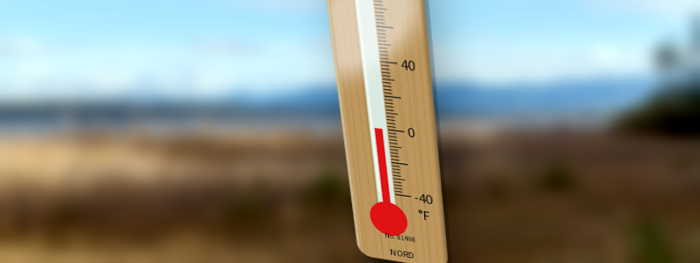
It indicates **0** °F
